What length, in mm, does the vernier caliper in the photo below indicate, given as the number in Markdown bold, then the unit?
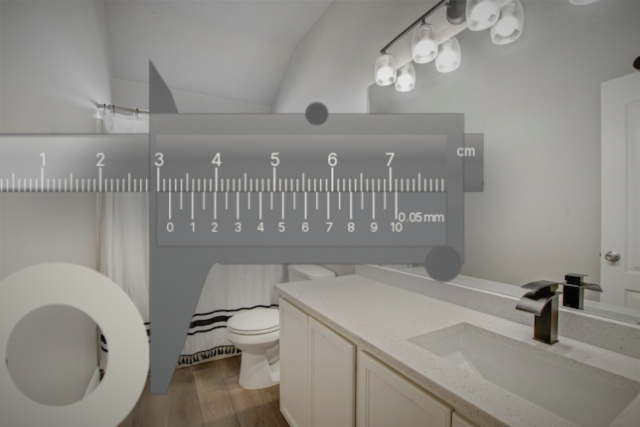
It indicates **32.0** mm
